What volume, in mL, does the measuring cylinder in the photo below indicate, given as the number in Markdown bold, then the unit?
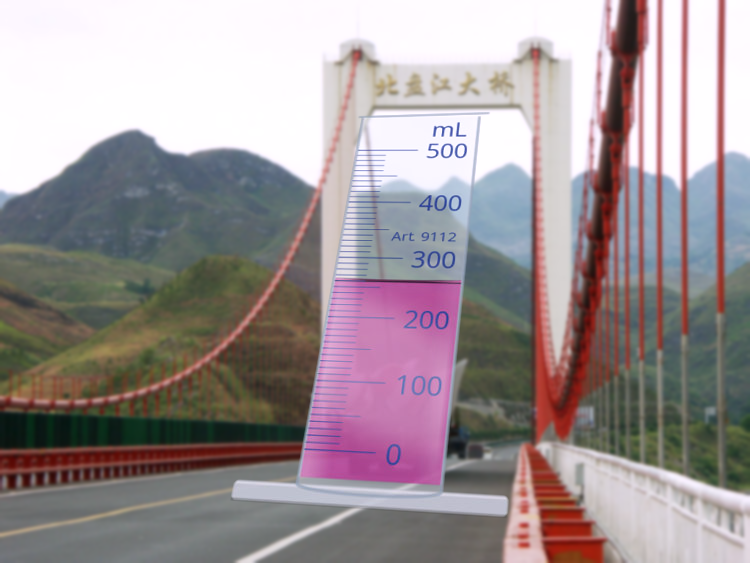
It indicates **260** mL
